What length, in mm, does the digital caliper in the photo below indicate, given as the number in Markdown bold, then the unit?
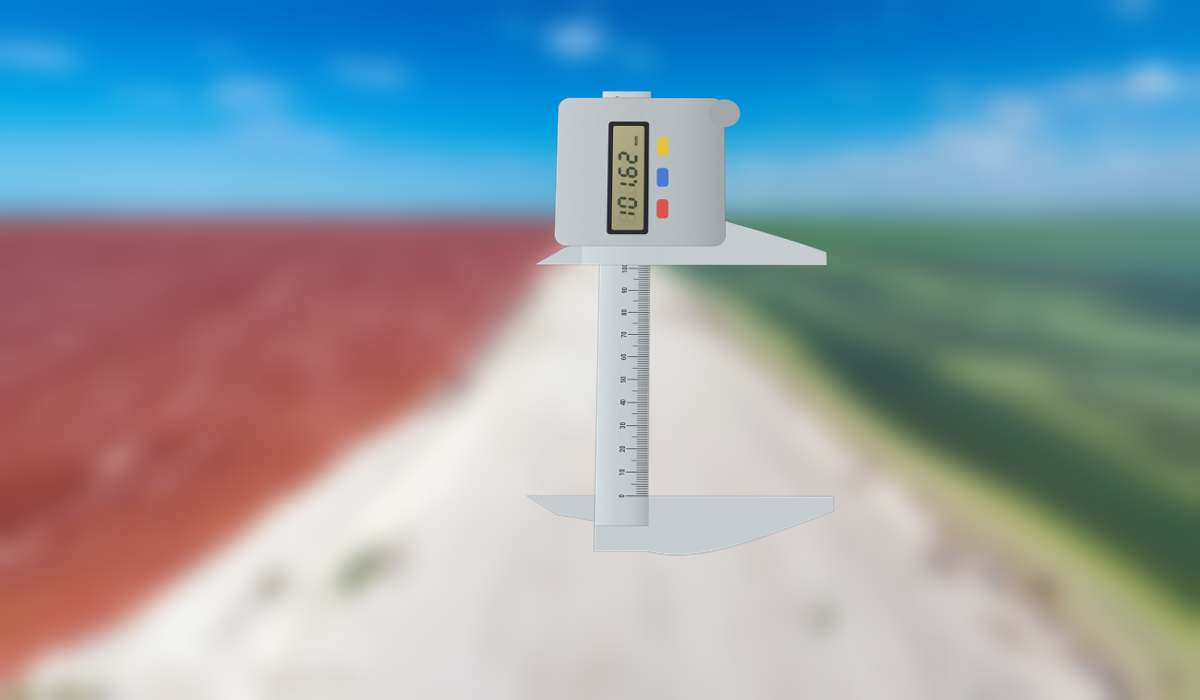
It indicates **101.62** mm
